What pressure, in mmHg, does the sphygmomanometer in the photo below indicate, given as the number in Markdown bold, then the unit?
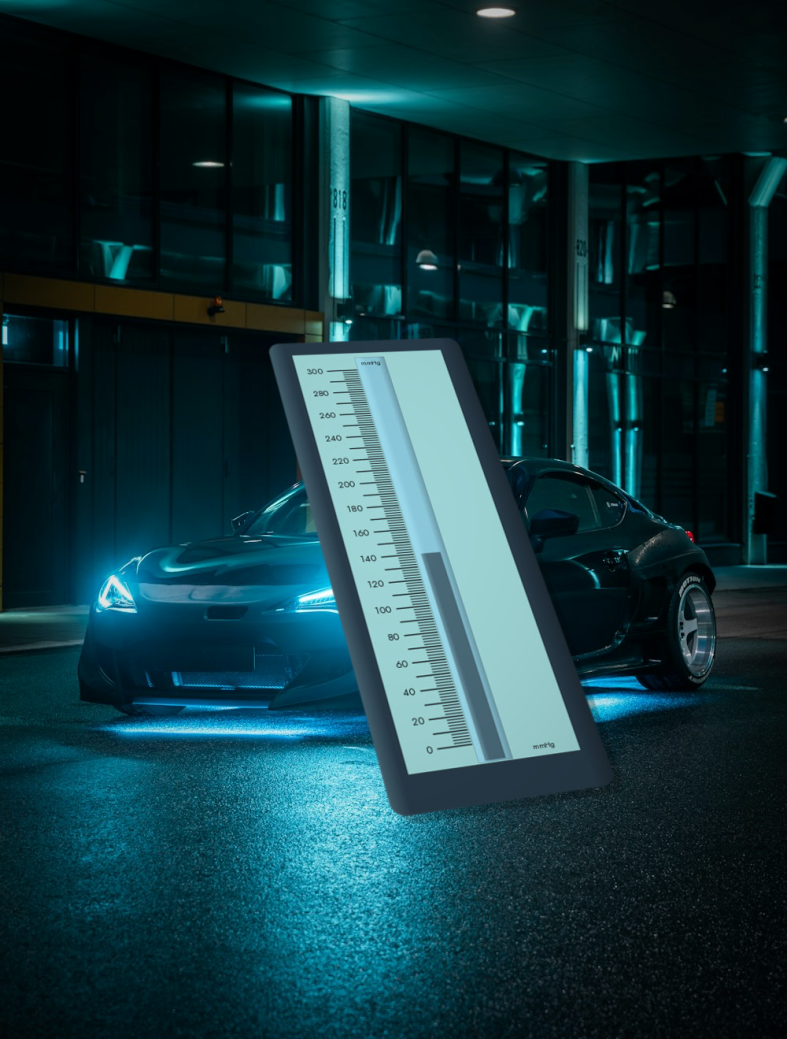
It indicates **140** mmHg
